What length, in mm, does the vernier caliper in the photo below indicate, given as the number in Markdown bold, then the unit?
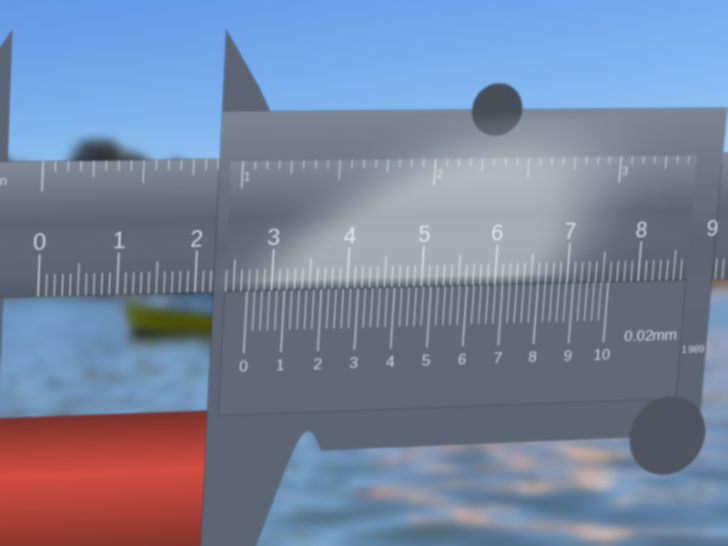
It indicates **26.8** mm
